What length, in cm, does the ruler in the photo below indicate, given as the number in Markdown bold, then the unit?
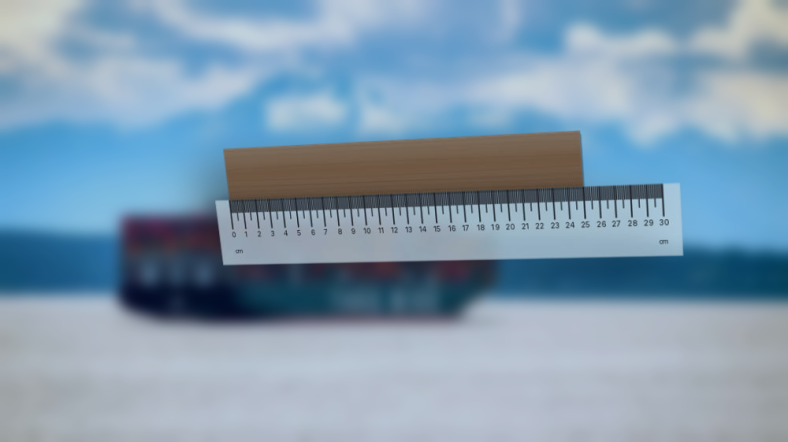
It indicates **25** cm
